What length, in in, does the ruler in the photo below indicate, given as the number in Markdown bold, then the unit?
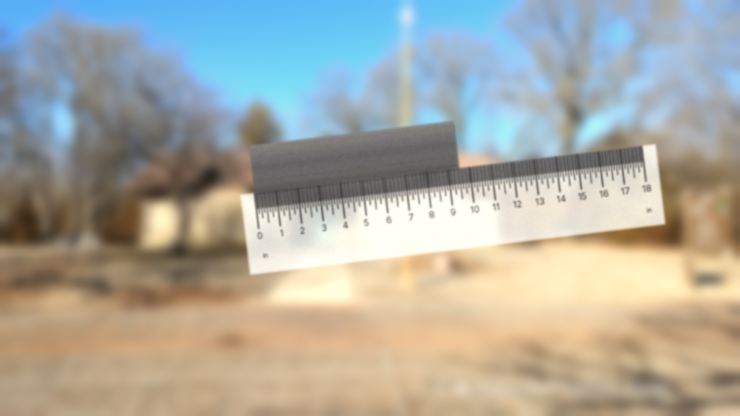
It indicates **9.5** in
